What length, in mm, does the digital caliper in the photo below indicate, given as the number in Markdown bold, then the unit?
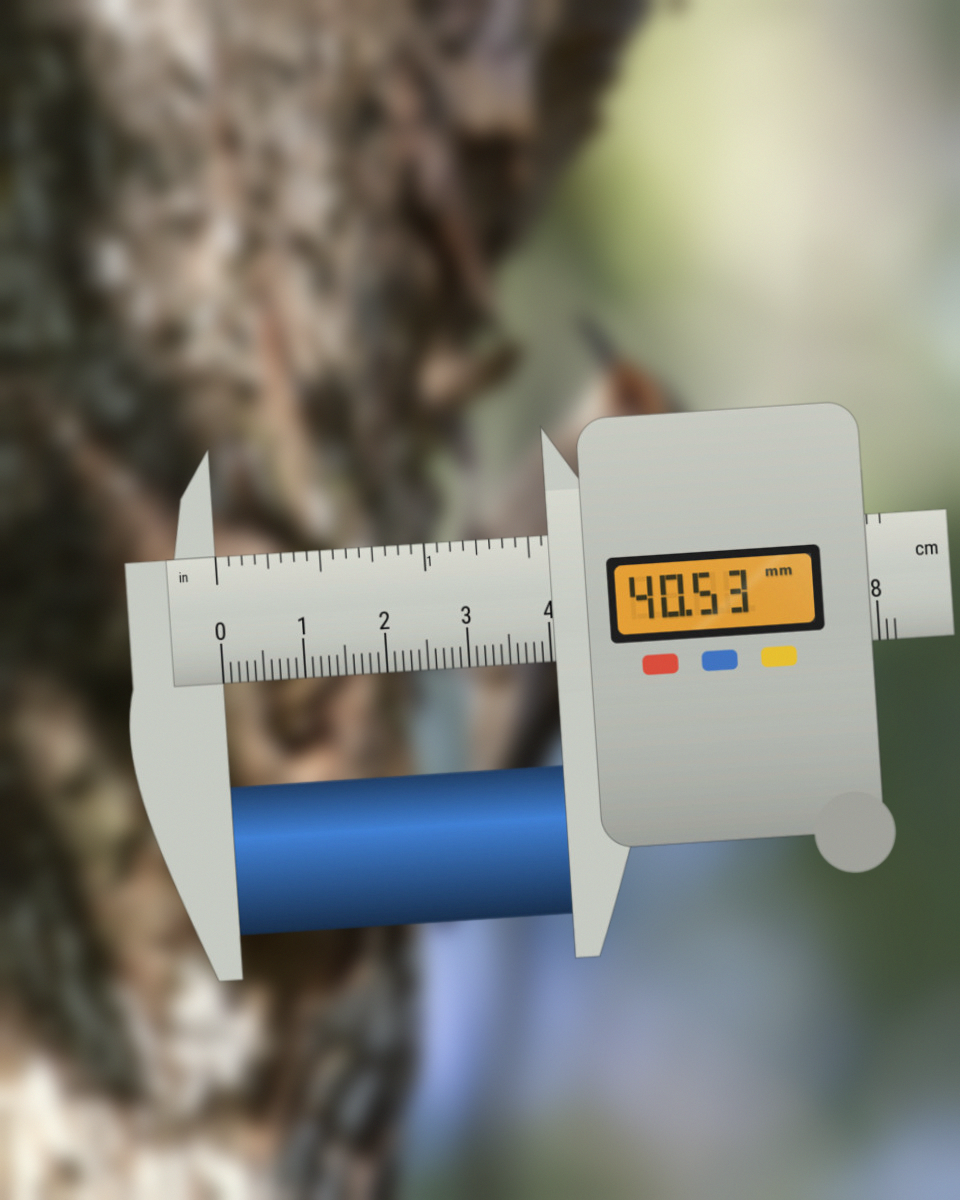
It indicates **40.53** mm
